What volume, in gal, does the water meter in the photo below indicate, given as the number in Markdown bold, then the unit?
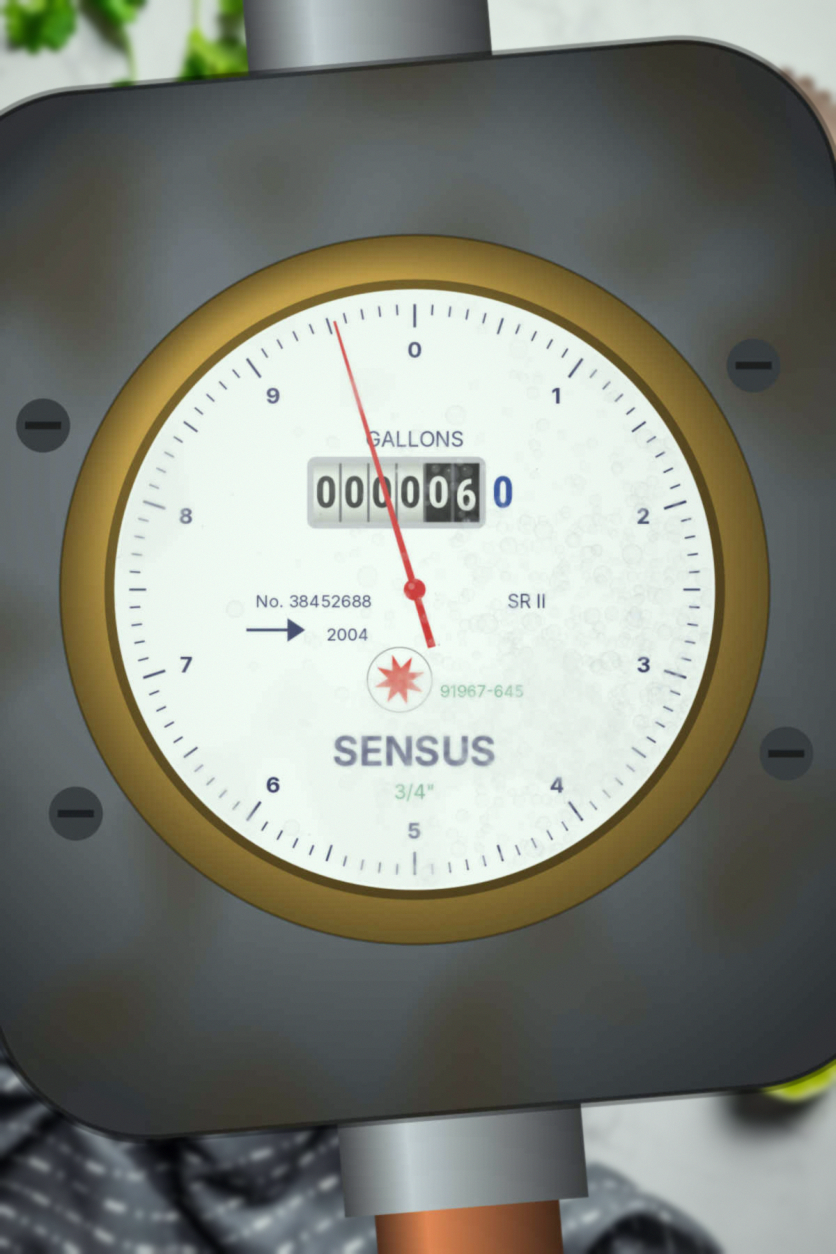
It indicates **59.5** gal
